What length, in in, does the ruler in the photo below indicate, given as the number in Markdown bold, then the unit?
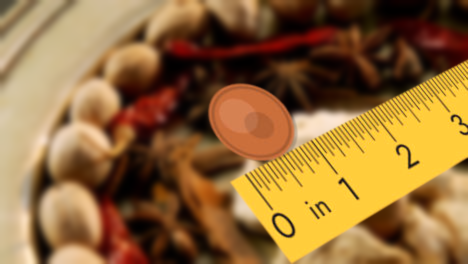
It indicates **1** in
